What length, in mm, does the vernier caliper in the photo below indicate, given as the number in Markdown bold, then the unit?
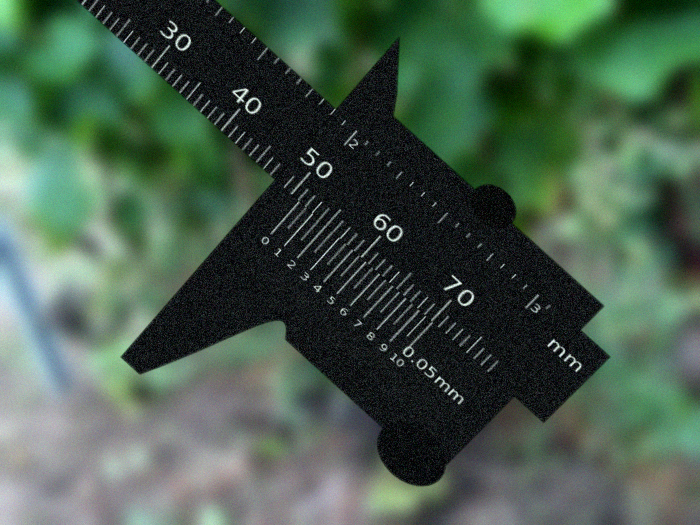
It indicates **51.2** mm
